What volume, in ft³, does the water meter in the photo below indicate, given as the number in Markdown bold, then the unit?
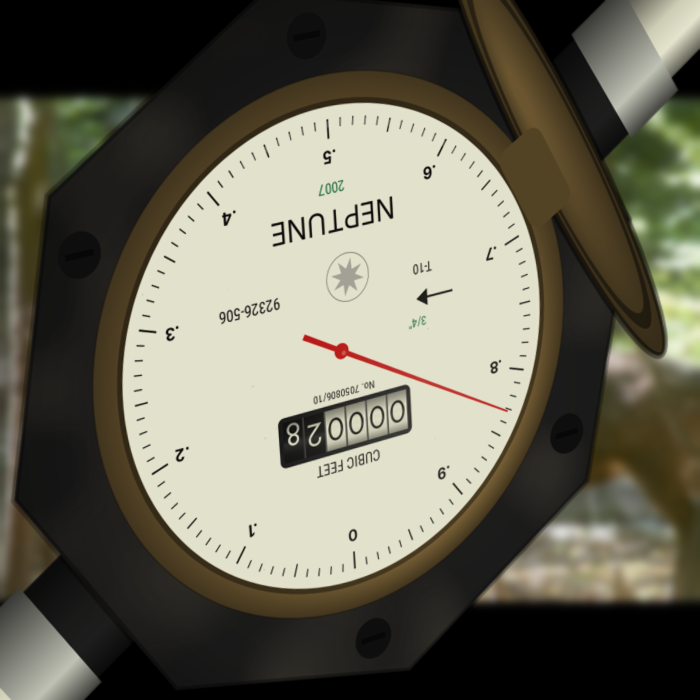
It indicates **27.83** ft³
